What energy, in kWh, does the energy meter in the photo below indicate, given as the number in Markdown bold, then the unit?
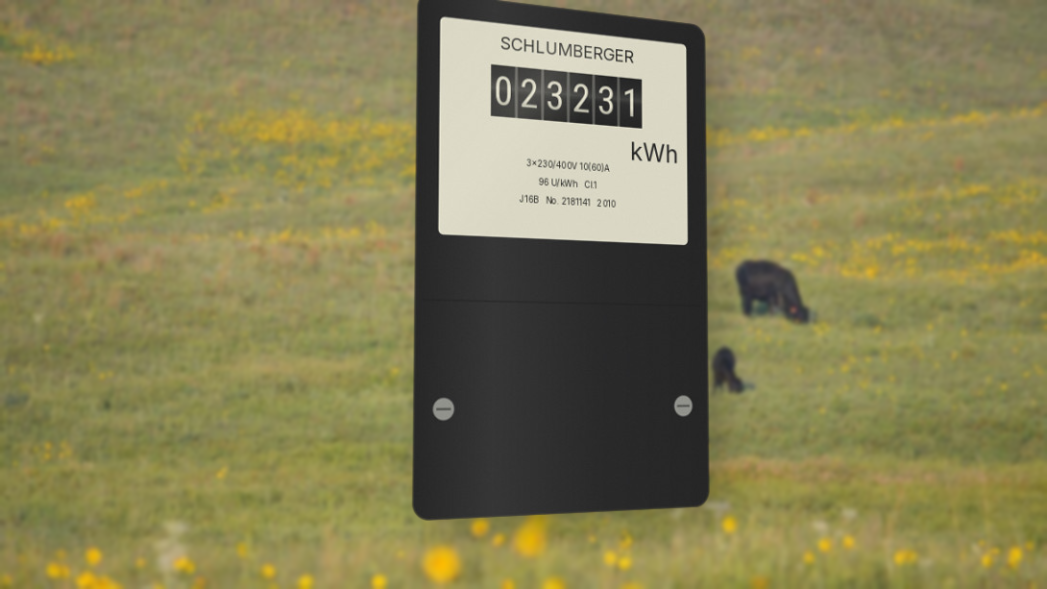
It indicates **23231** kWh
